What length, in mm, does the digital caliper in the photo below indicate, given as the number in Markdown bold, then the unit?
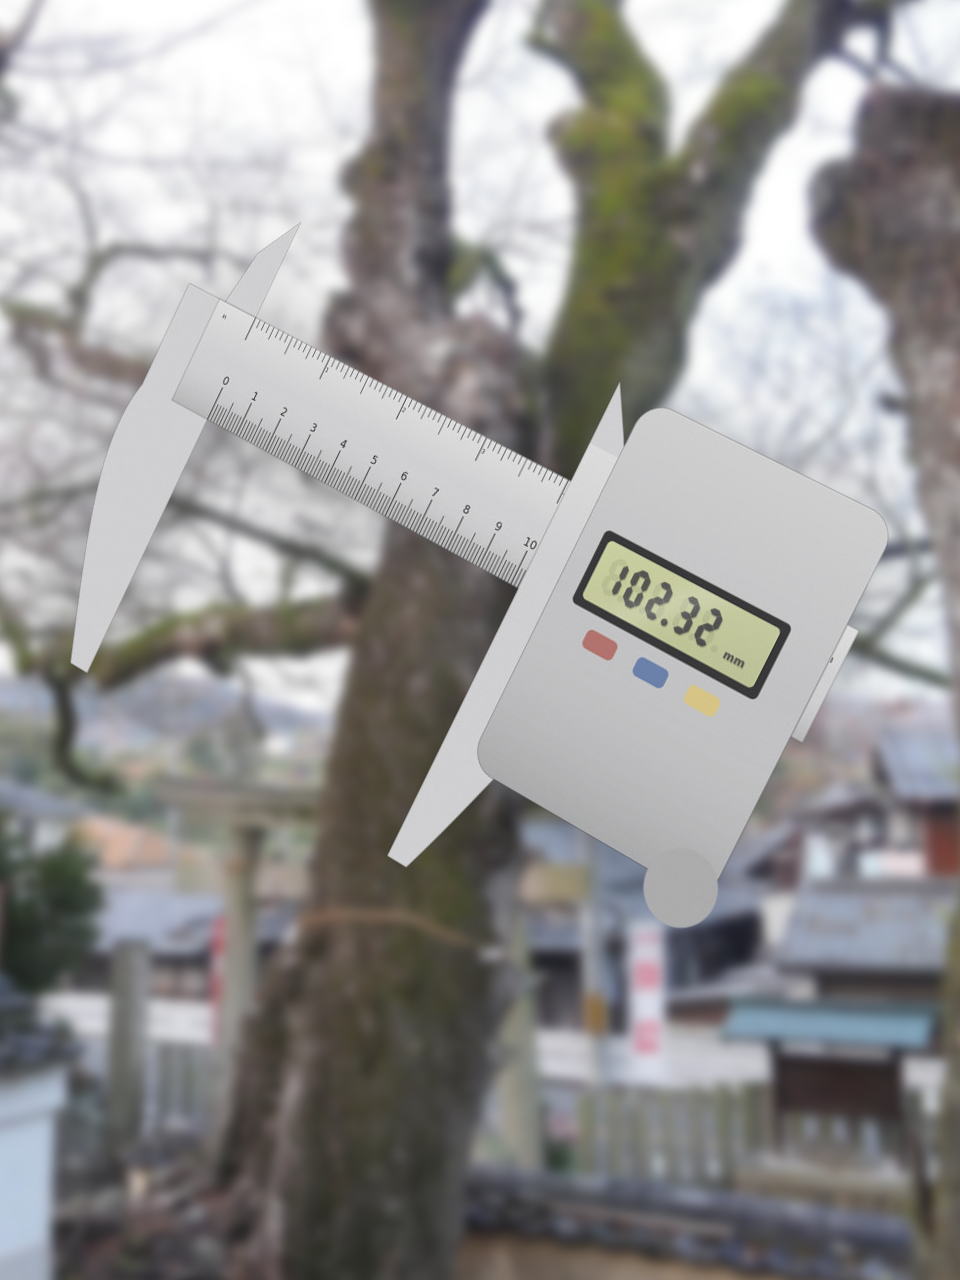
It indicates **102.32** mm
